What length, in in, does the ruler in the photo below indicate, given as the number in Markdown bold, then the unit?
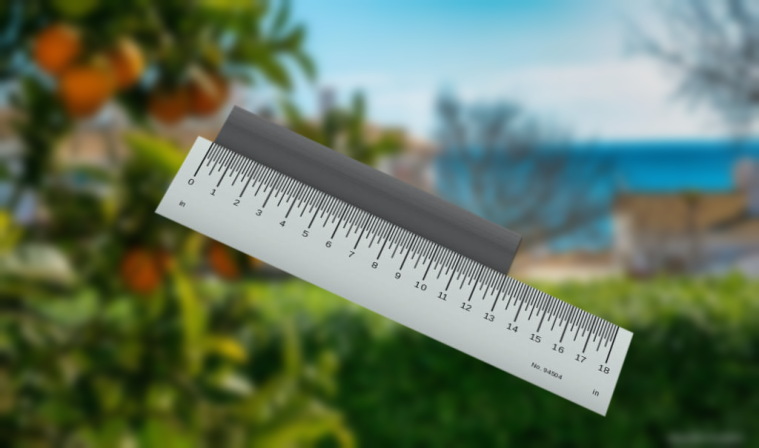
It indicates **13** in
